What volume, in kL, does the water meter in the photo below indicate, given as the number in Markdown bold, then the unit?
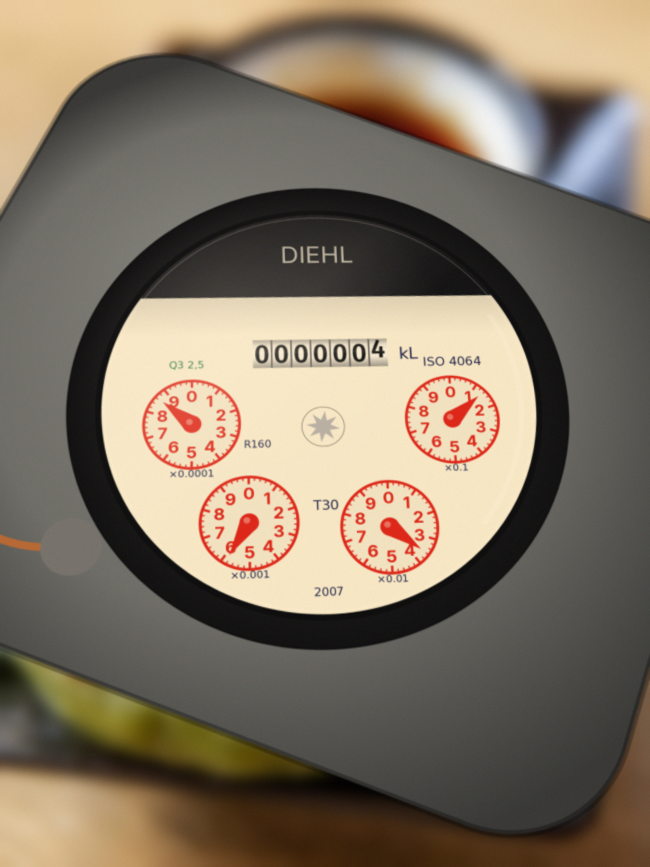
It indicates **4.1358** kL
